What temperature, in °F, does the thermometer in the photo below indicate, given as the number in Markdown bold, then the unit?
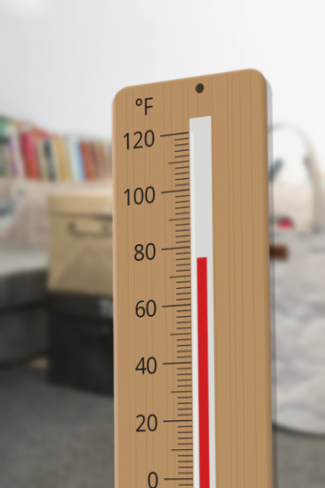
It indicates **76** °F
